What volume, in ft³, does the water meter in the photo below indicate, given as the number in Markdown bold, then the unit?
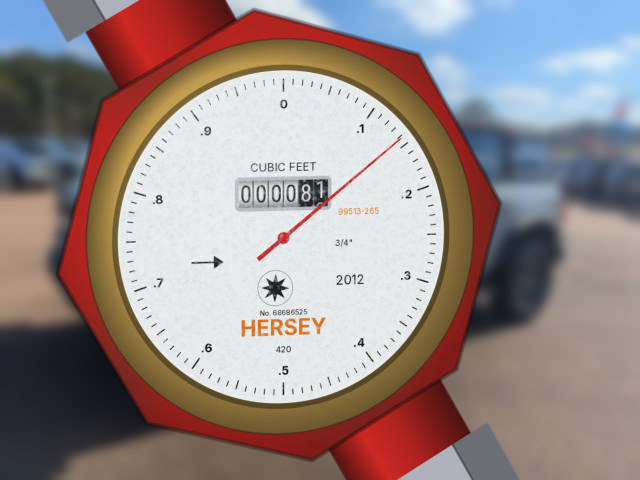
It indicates **81.14** ft³
